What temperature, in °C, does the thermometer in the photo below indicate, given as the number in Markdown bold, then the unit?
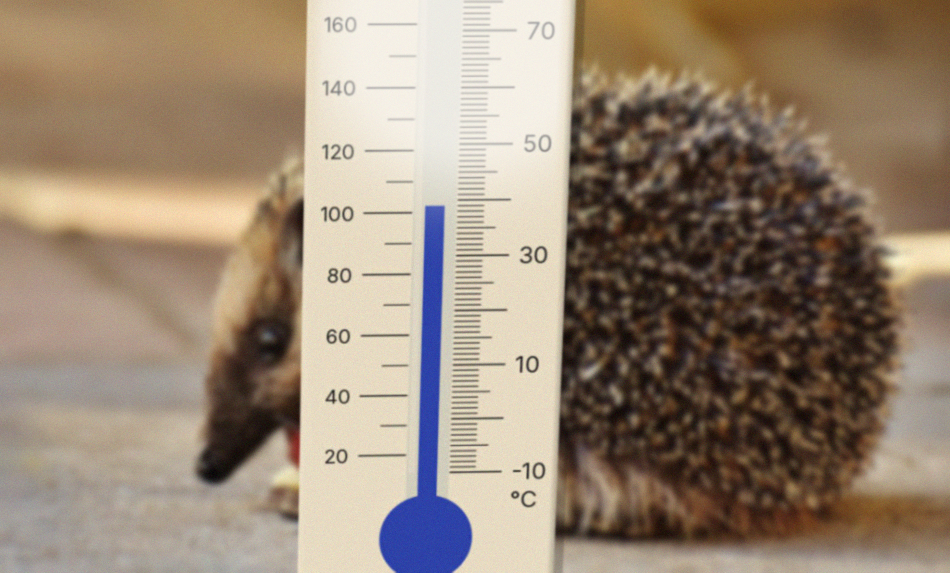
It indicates **39** °C
